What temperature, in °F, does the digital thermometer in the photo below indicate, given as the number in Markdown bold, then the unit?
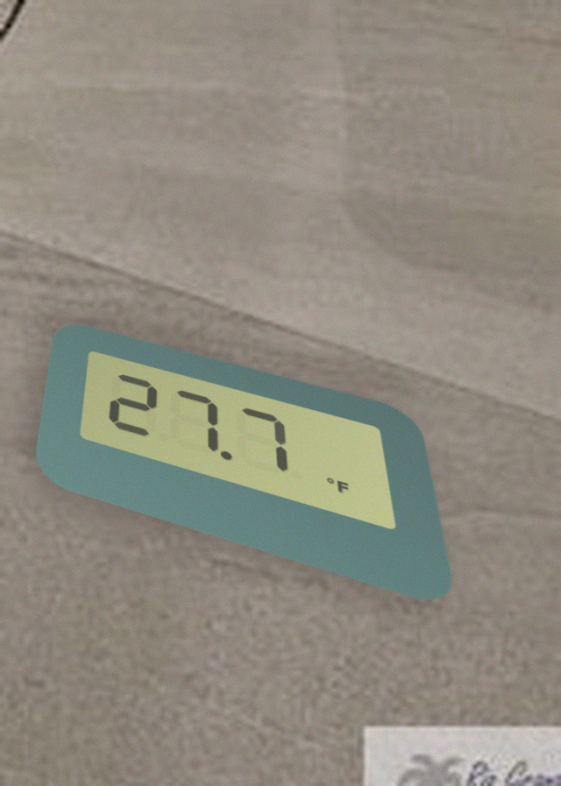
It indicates **27.7** °F
